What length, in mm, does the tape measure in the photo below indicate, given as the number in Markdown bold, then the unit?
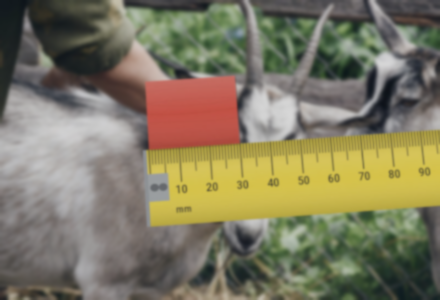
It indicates **30** mm
